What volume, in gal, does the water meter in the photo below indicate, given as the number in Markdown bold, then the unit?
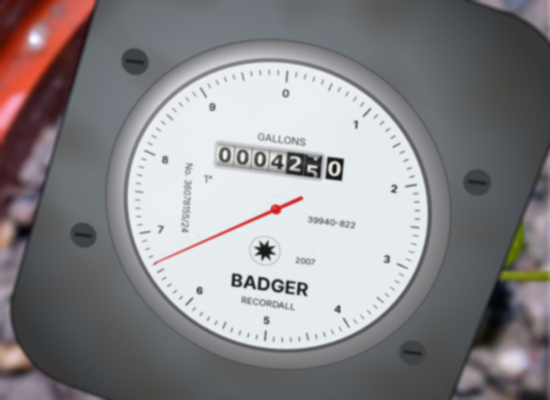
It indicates **4246.6** gal
